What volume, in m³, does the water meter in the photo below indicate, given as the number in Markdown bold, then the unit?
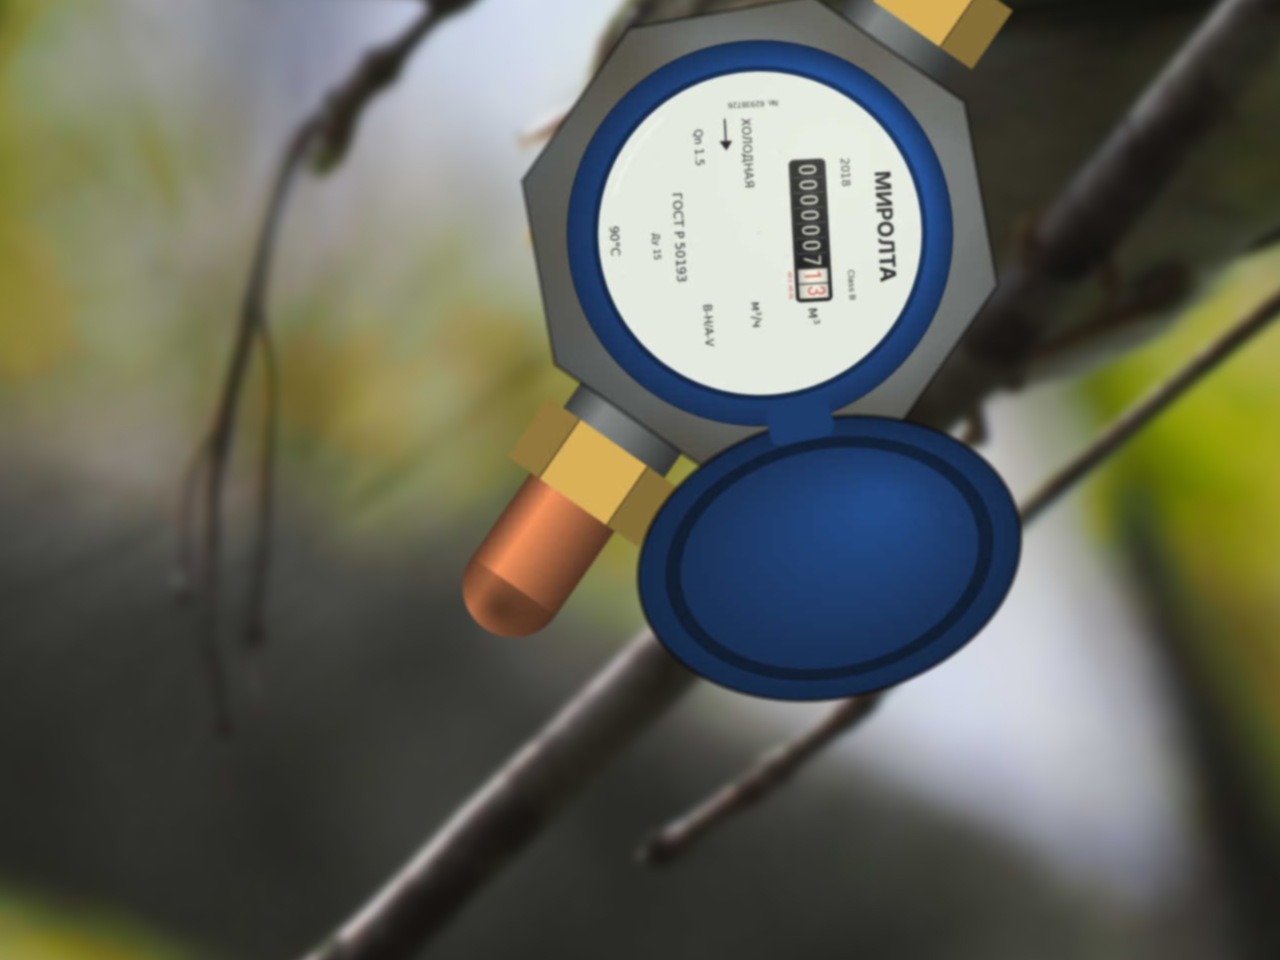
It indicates **7.13** m³
